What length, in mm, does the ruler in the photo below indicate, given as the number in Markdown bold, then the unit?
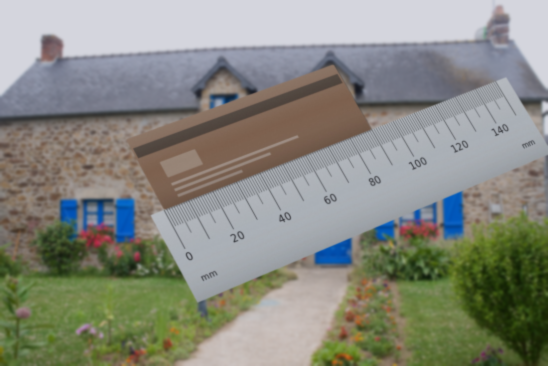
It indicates **90** mm
